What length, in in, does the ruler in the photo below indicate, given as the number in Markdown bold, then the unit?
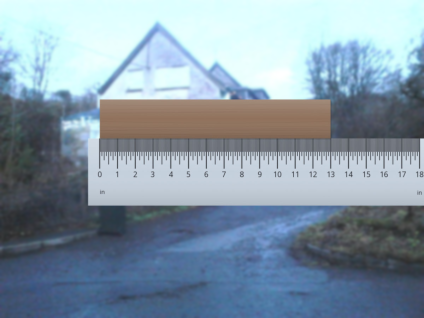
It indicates **13** in
